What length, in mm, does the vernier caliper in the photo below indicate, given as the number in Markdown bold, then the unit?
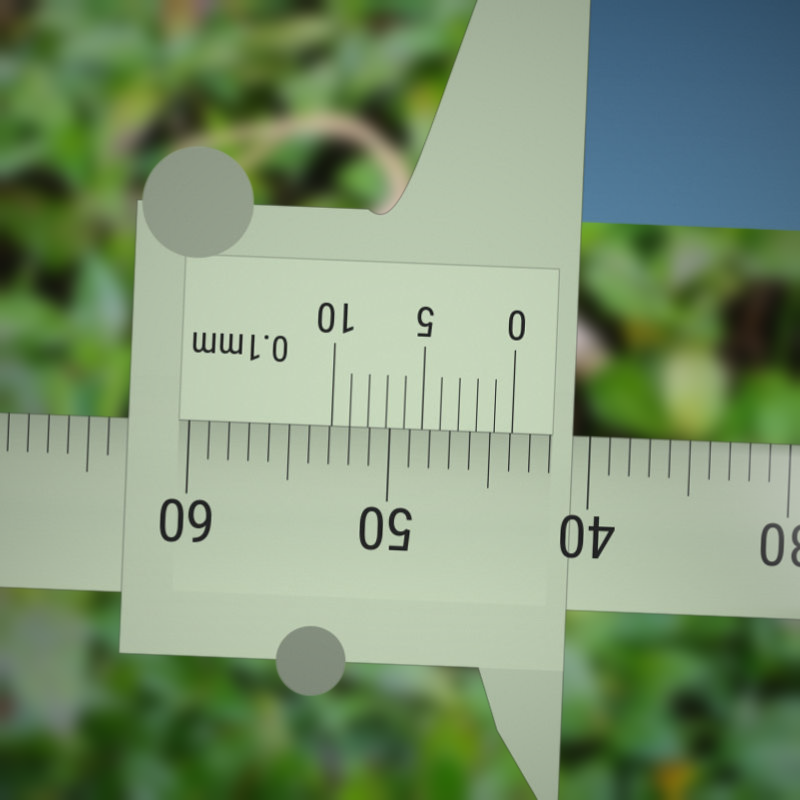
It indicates **43.9** mm
